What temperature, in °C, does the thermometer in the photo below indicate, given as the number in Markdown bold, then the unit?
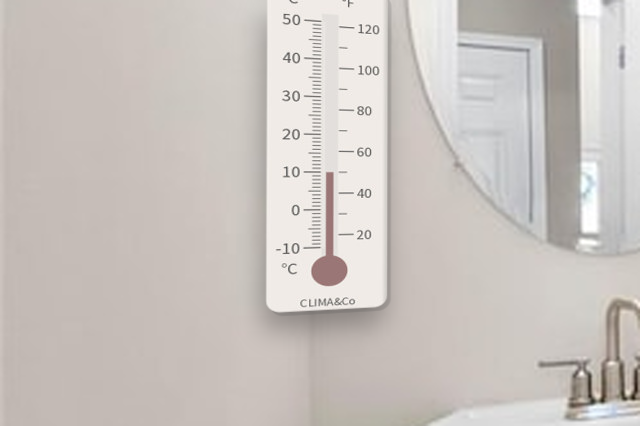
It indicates **10** °C
